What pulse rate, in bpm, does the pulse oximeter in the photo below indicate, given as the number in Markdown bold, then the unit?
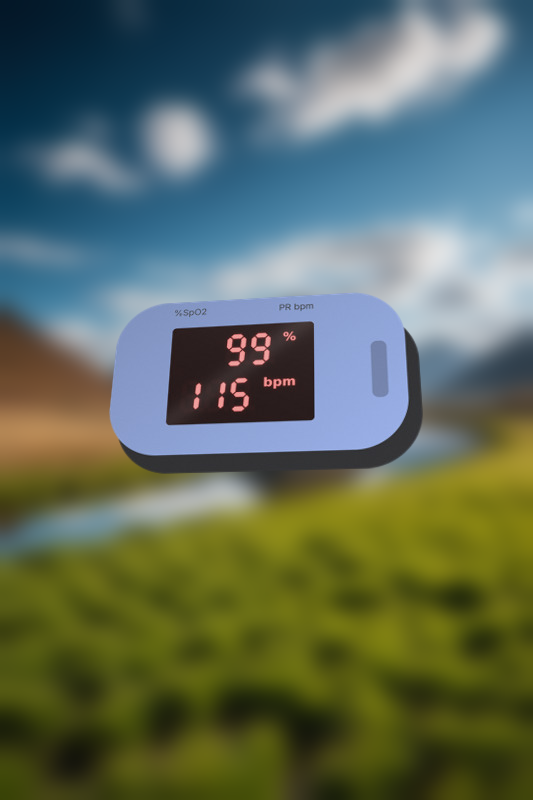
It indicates **115** bpm
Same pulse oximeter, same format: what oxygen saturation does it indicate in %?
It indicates **99** %
